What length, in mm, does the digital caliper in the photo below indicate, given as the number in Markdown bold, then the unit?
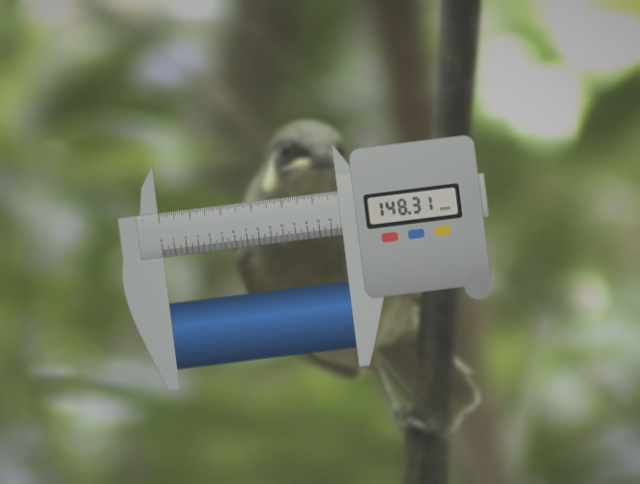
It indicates **148.31** mm
